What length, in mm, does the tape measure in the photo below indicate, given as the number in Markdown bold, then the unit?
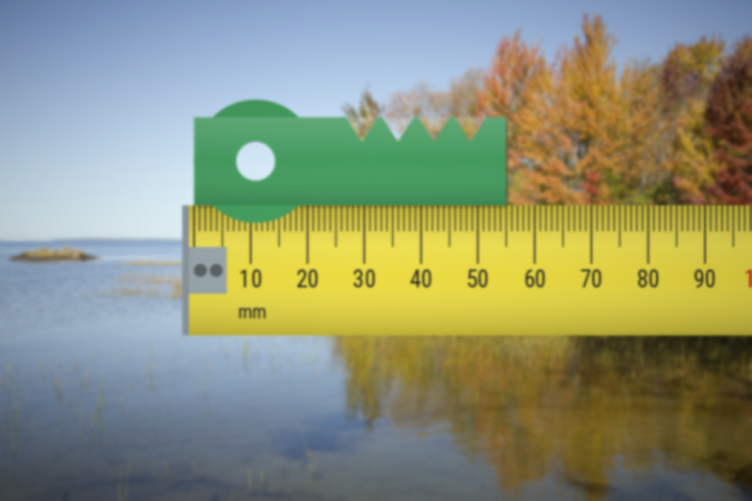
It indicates **55** mm
